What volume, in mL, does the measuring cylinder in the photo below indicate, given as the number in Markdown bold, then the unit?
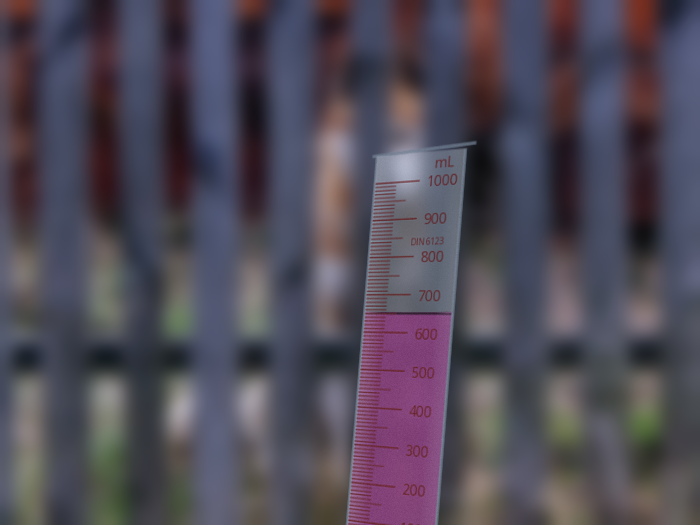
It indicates **650** mL
